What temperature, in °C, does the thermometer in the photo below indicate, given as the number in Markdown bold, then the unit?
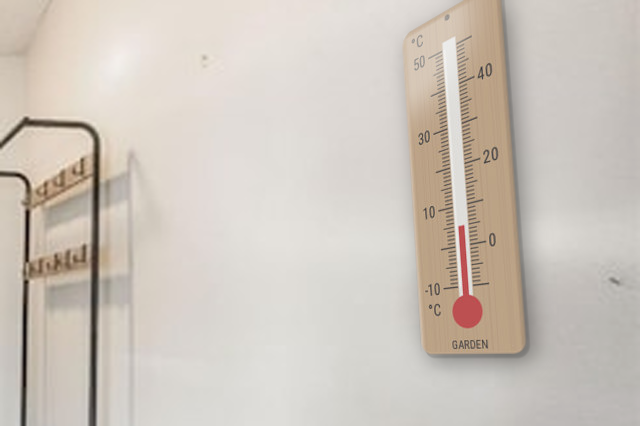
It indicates **5** °C
